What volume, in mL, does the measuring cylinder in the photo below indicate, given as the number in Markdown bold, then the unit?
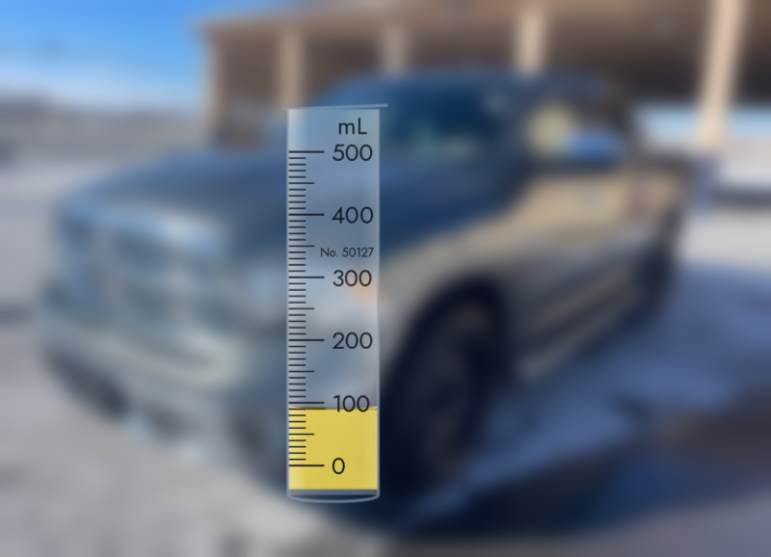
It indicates **90** mL
